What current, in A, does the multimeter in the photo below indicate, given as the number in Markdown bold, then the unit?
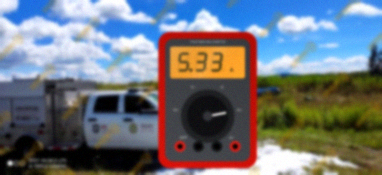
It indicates **5.33** A
